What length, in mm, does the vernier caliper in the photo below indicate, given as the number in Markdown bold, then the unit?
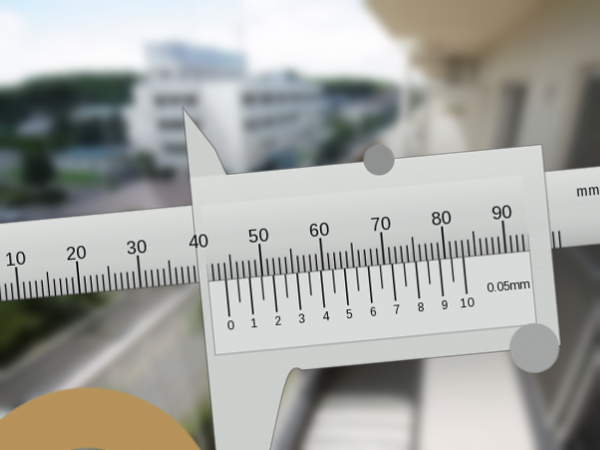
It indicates **44.0** mm
